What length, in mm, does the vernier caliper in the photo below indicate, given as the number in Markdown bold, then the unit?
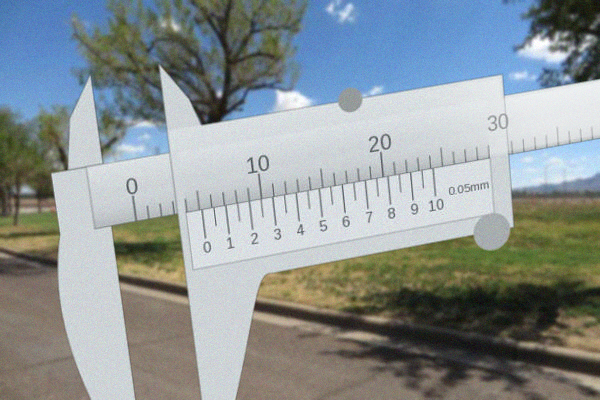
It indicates **5.2** mm
